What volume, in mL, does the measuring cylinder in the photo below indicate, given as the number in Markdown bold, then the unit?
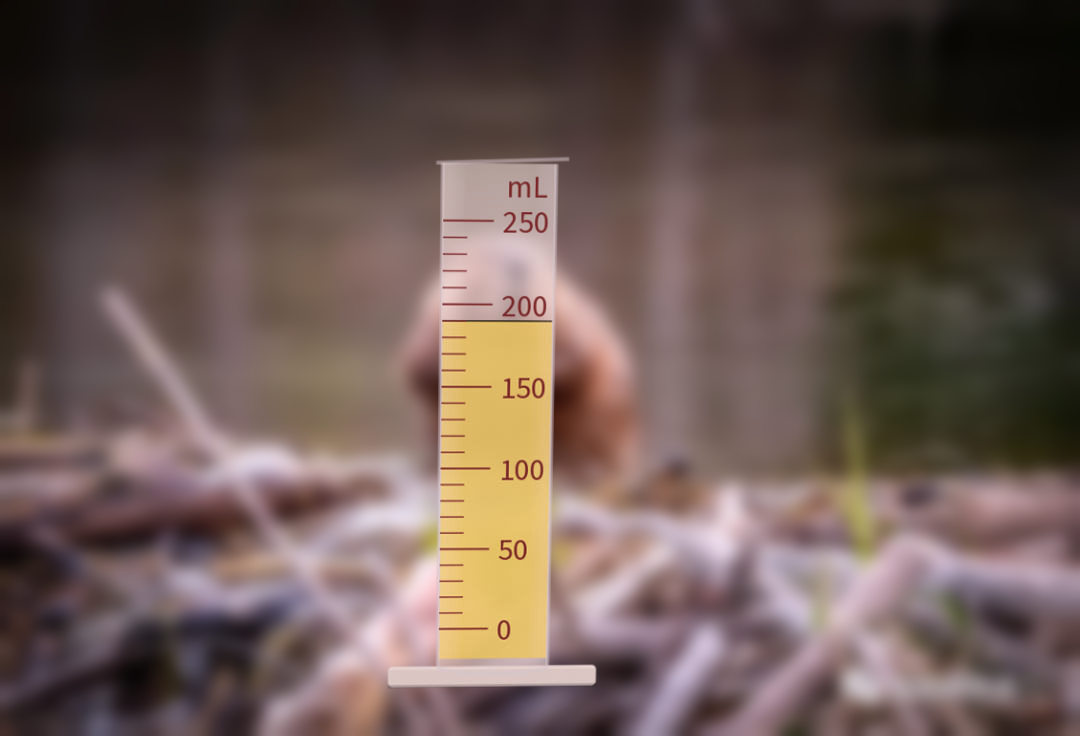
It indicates **190** mL
